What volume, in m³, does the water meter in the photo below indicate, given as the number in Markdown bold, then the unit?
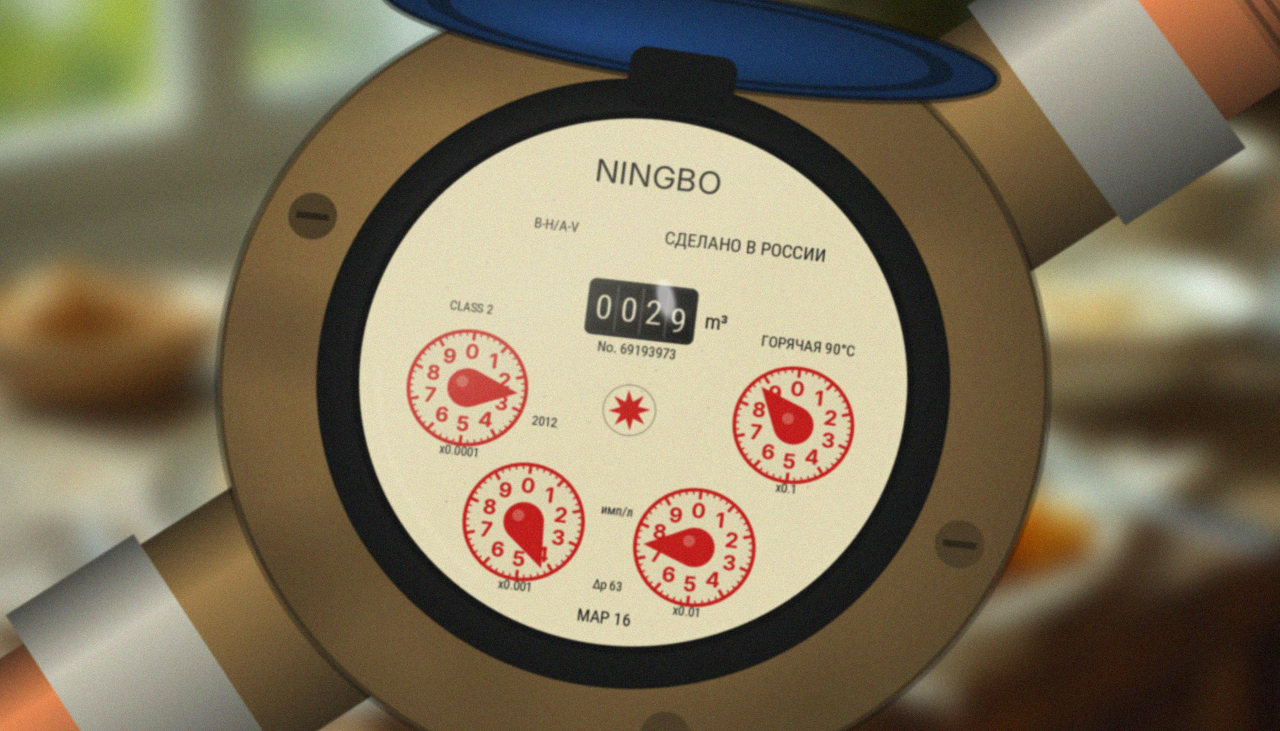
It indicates **28.8742** m³
